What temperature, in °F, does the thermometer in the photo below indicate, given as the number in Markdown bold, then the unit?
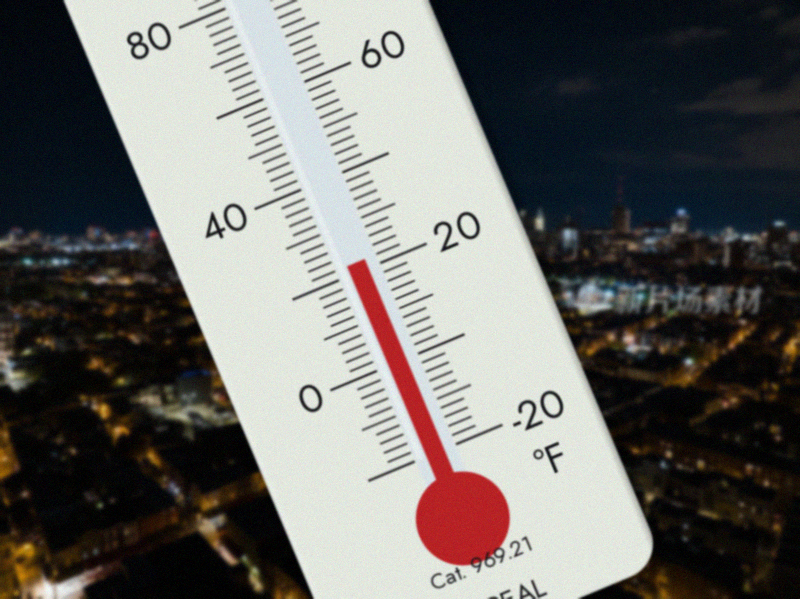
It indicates **22** °F
